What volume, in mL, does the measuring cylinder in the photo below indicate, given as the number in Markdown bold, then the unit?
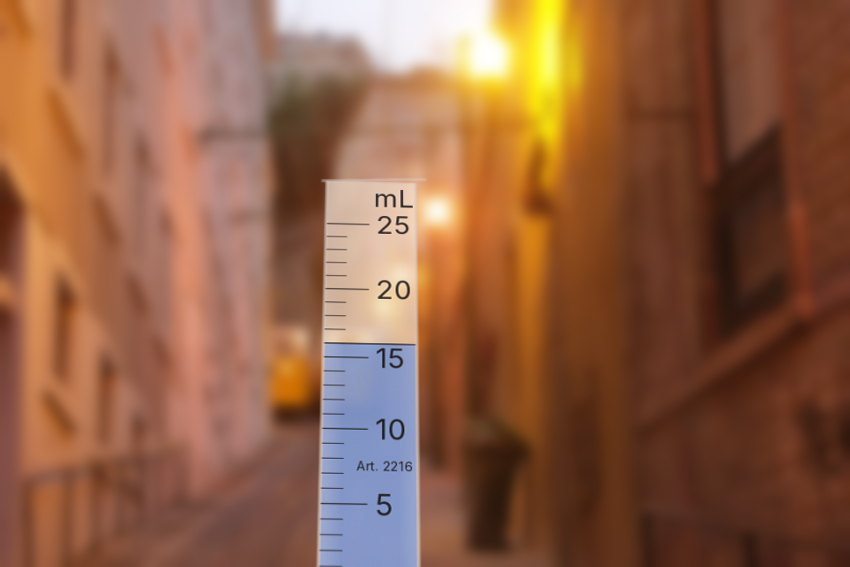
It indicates **16** mL
